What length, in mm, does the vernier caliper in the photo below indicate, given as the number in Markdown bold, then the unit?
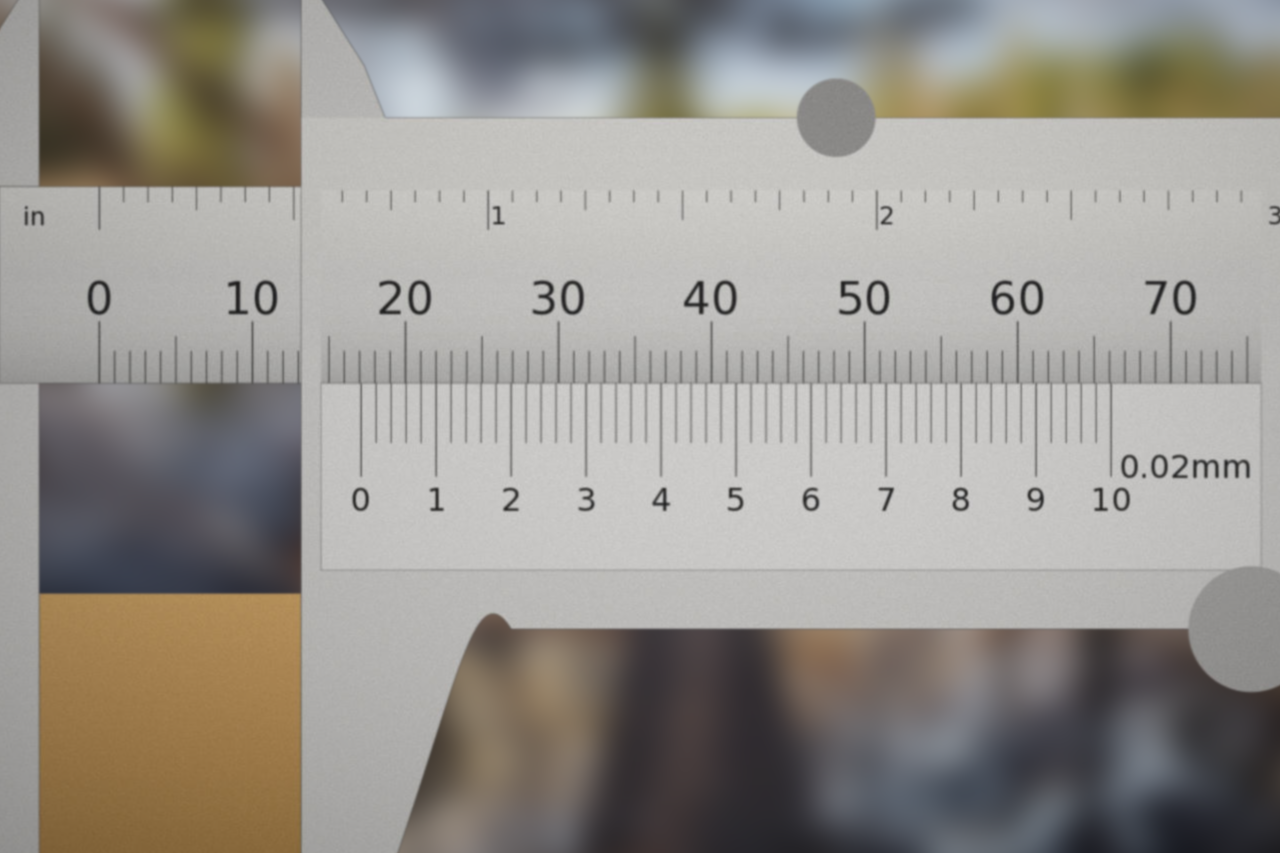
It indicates **17.1** mm
